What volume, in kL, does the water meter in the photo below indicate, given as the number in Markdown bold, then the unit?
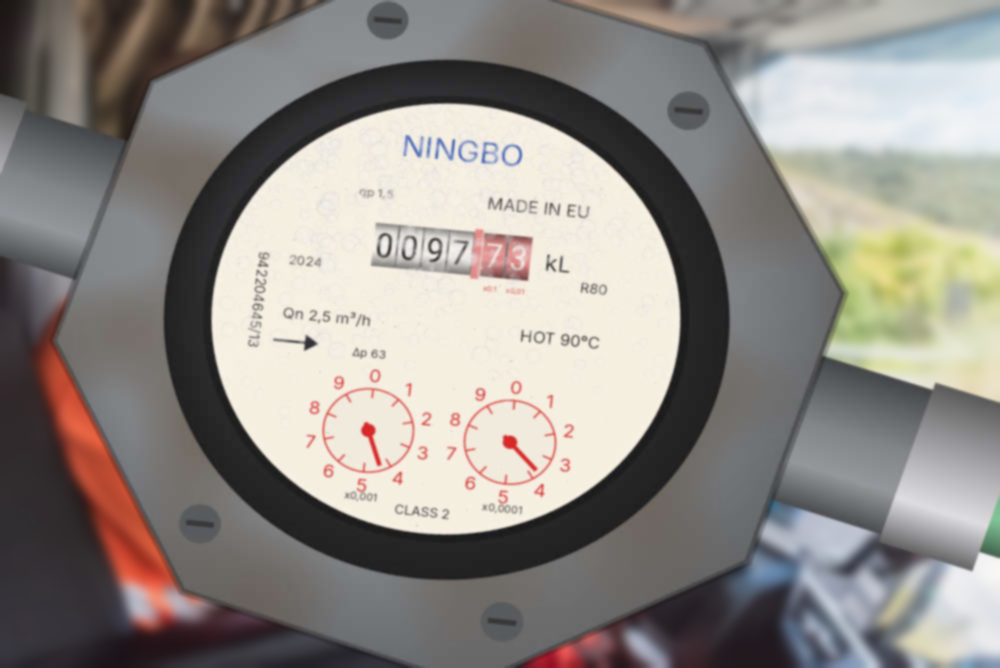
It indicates **97.7343** kL
